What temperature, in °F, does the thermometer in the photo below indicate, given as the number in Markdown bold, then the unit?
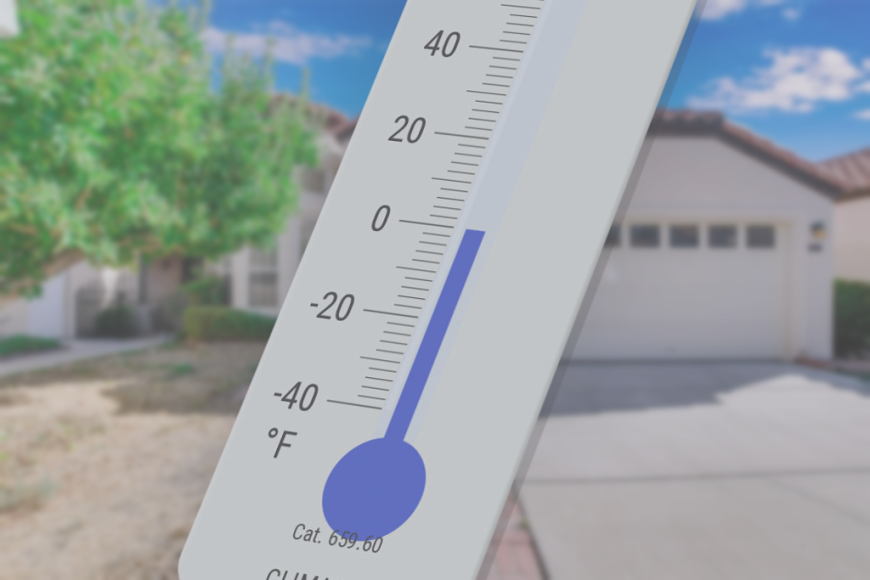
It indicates **0** °F
